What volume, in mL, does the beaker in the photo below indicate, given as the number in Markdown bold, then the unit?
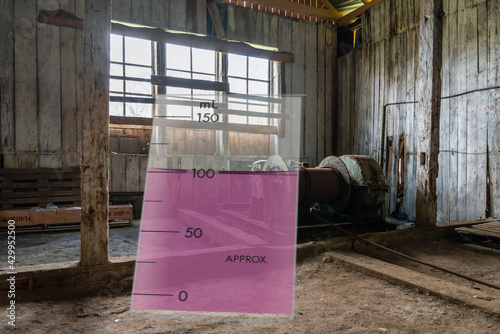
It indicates **100** mL
